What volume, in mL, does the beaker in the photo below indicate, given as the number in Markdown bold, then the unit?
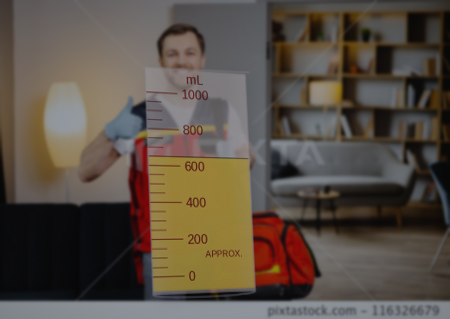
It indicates **650** mL
